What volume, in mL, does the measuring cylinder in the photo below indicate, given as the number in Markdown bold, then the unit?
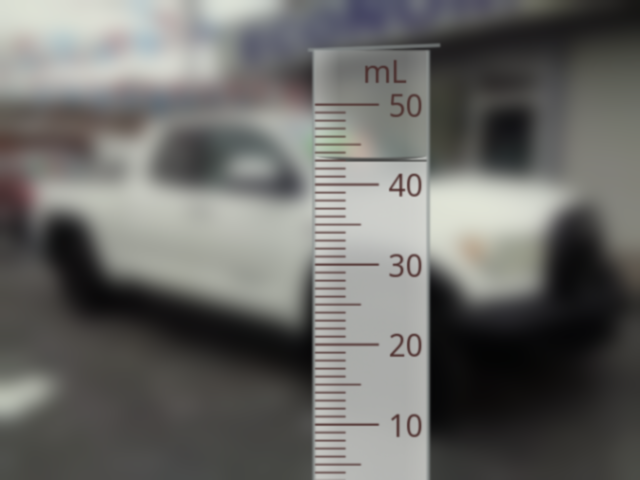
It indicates **43** mL
